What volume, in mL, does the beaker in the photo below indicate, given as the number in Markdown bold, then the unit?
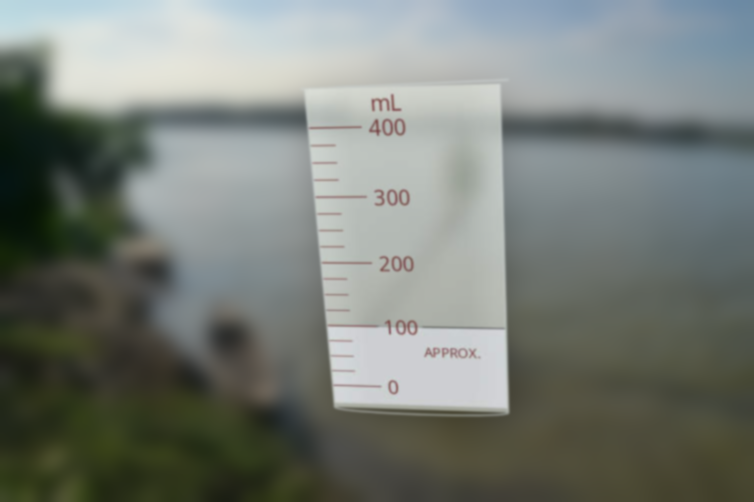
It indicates **100** mL
